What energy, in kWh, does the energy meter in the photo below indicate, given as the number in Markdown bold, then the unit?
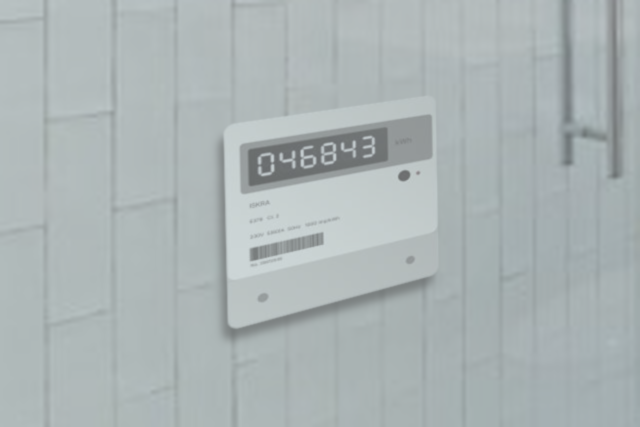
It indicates **46843** kWh
